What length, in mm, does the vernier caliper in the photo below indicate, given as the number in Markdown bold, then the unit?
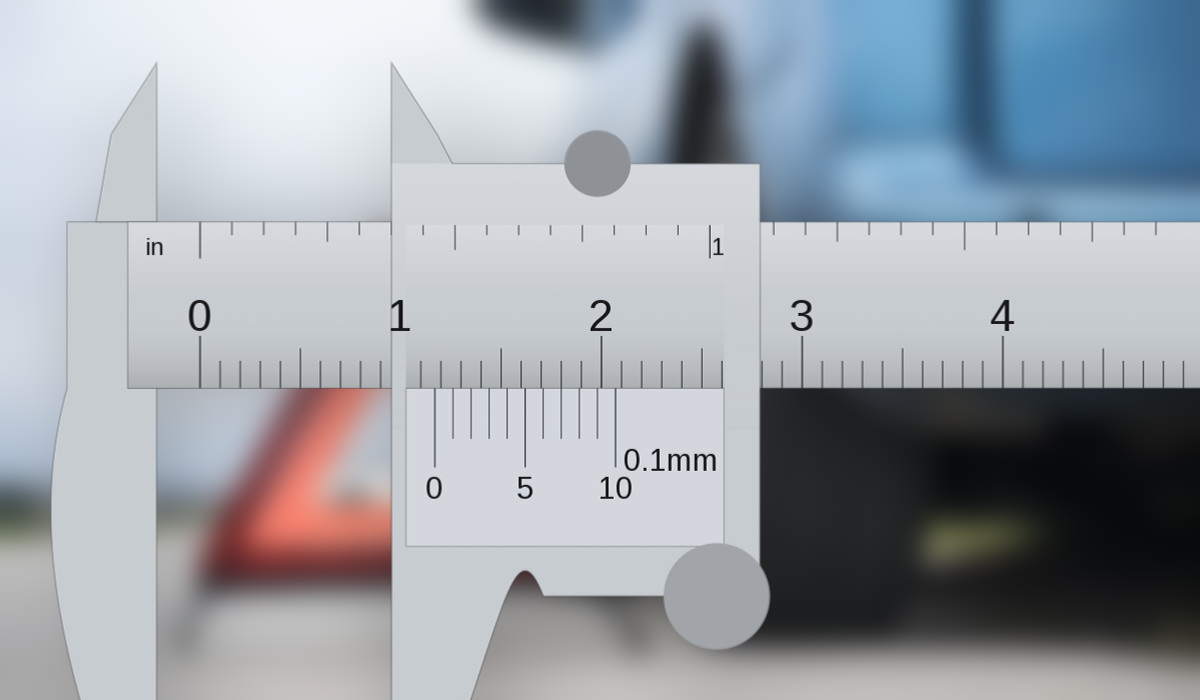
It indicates **11.7** mm
